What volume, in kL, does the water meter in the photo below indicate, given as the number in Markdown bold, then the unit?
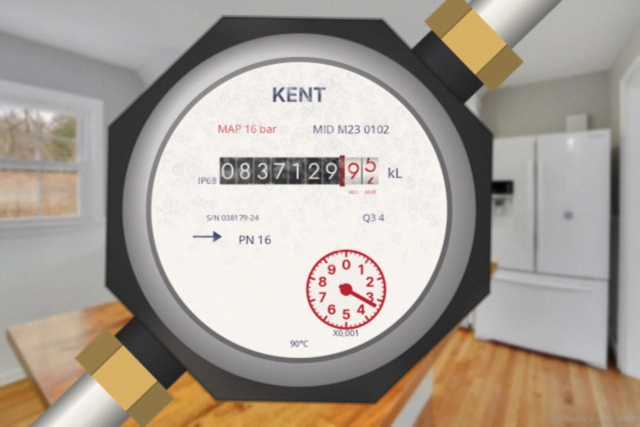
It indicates **837129.953** kL
